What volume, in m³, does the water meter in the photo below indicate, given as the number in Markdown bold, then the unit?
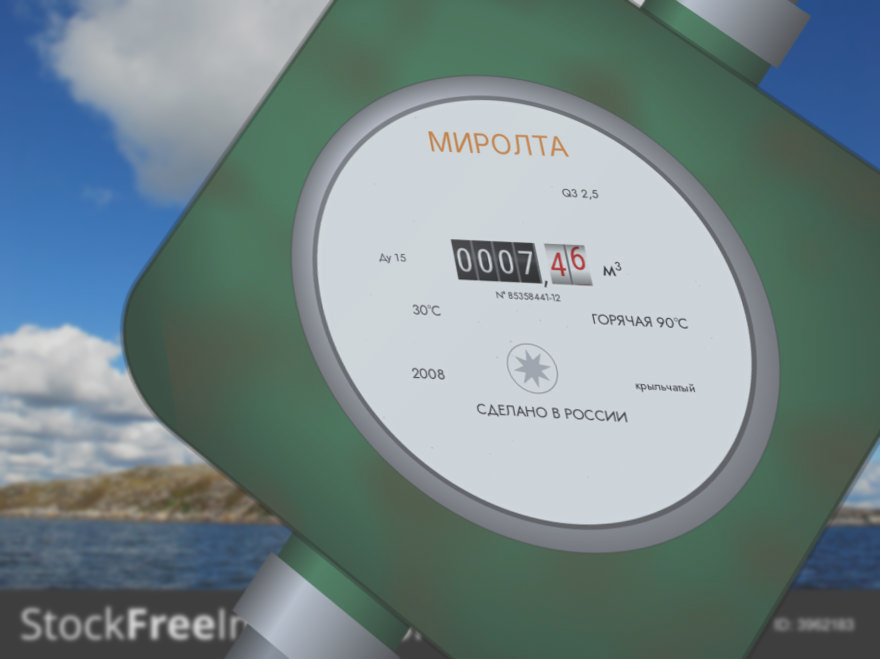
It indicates **7.46** m³
